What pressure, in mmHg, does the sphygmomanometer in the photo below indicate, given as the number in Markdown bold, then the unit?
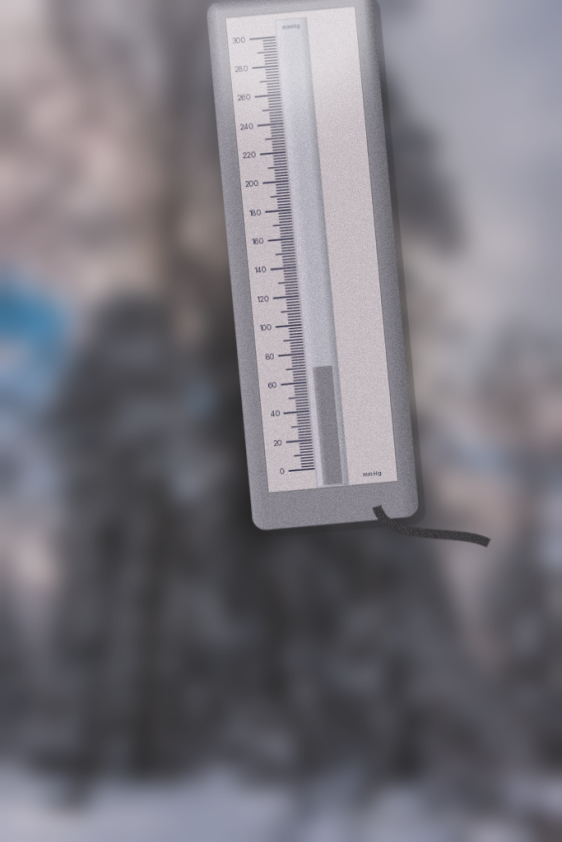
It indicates **70** mmHg
